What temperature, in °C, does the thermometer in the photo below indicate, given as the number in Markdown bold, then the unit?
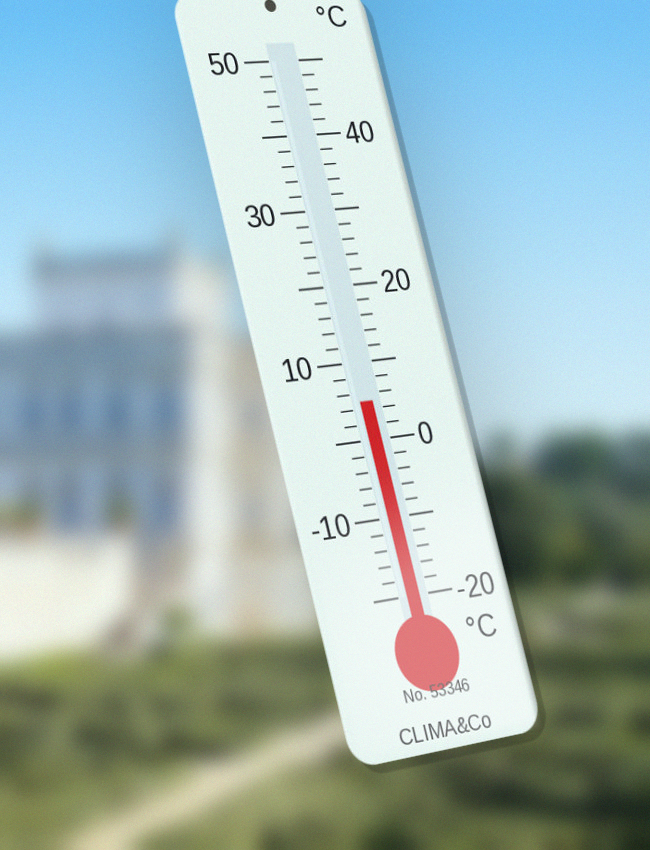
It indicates **5** °C
